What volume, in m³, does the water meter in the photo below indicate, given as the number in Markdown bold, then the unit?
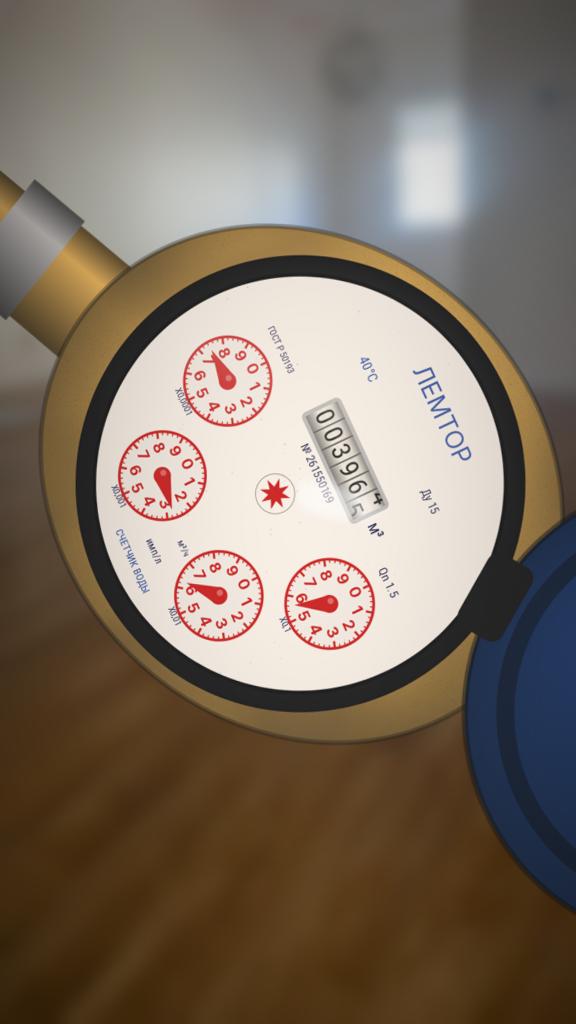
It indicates **3964.5627** m³
